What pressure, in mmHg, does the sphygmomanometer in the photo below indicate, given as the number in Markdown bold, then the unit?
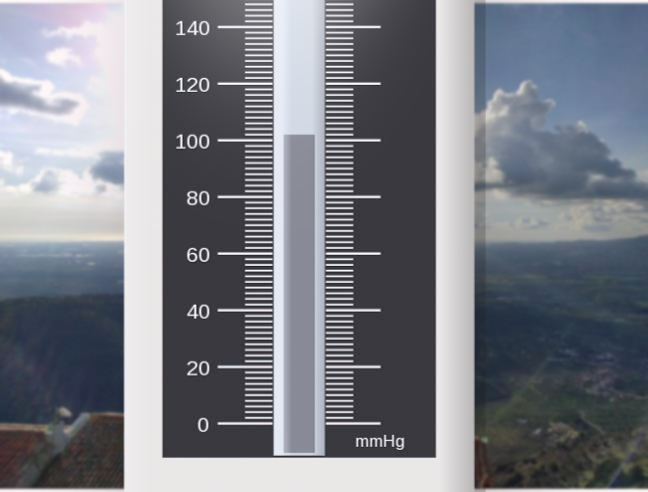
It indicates **102** mmHg
